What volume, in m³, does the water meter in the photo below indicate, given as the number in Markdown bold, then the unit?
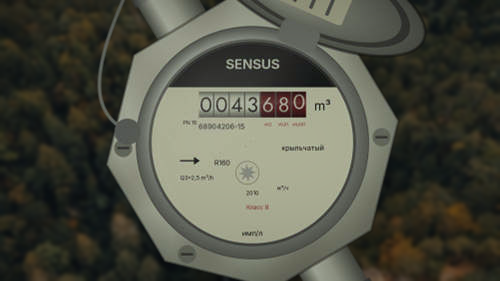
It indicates **43.680** m³
